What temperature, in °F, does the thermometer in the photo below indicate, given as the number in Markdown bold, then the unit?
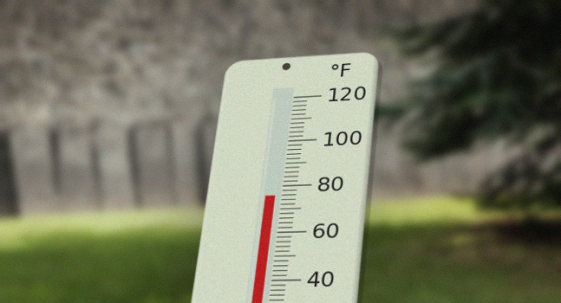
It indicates **76** °F
